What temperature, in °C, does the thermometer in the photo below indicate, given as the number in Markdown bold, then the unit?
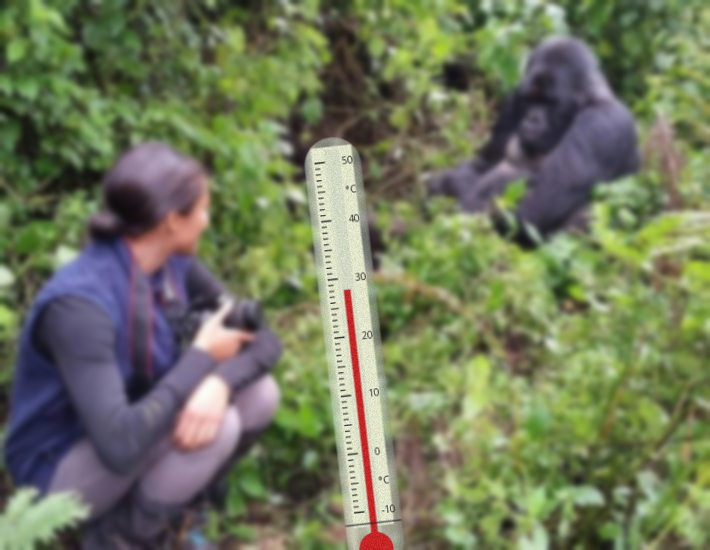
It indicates **28** °C
